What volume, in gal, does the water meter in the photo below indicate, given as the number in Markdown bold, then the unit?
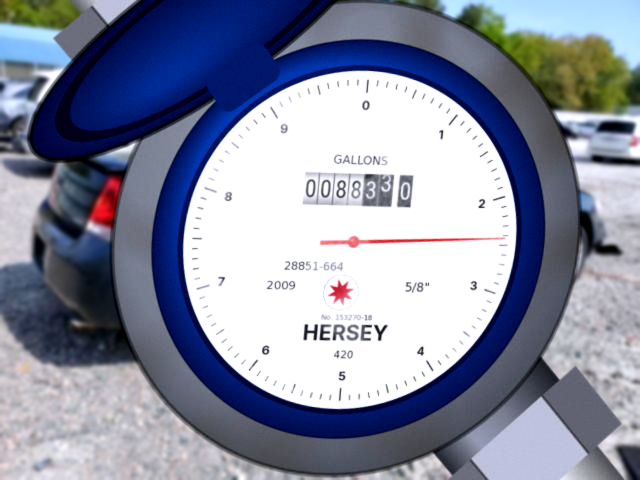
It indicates **88332.4** gal
